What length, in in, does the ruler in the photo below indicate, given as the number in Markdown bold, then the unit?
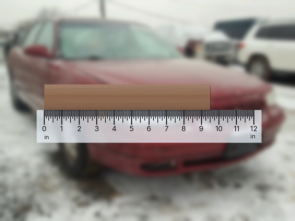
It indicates **9.5** in
